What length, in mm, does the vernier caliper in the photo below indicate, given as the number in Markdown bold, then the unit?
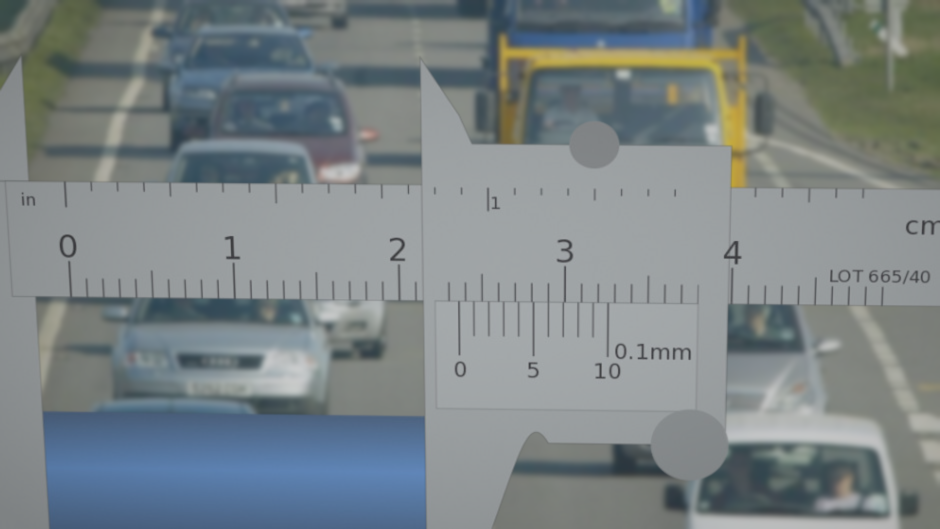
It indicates **23.6** mm
